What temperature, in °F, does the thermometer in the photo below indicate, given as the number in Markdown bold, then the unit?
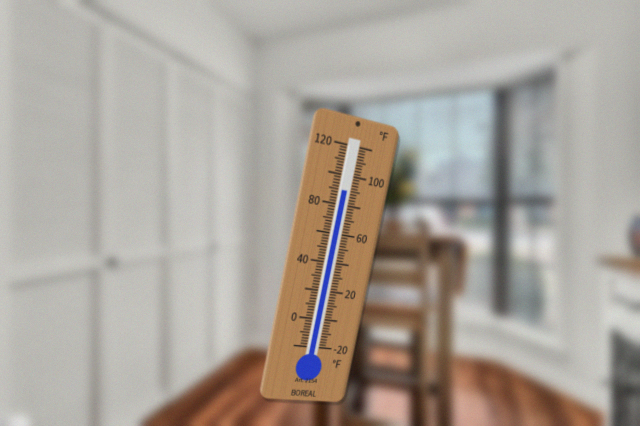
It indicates **90** °F
